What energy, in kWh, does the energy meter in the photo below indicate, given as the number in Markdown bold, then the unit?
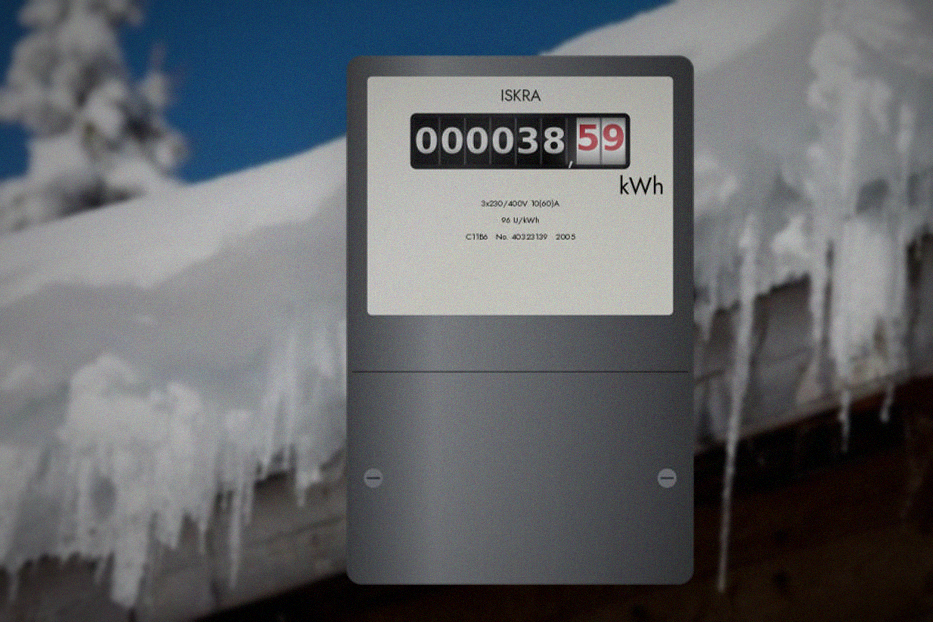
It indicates **38.59** kWh
